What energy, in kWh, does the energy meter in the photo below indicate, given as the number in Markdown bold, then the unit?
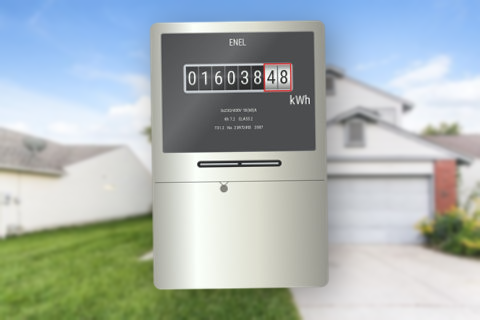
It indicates **16038.48** kWh
